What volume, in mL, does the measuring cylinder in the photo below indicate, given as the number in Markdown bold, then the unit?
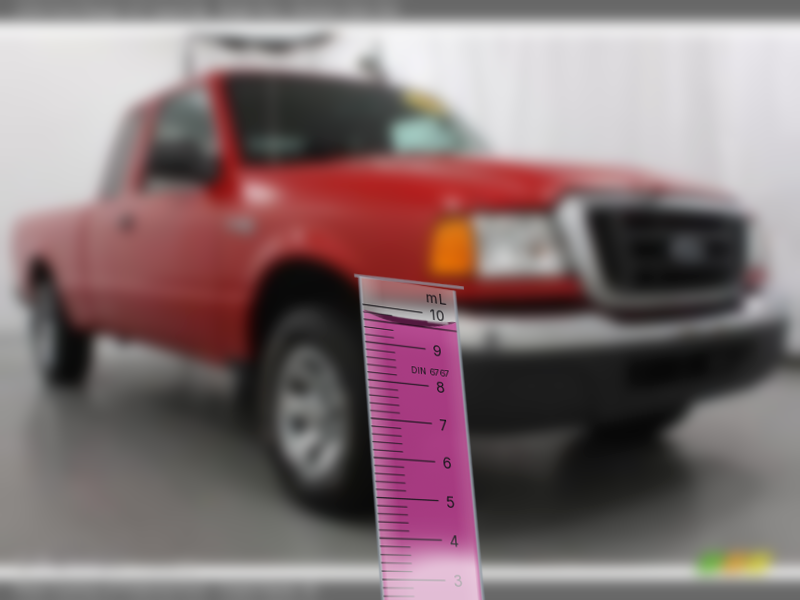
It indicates **9.6** mL
